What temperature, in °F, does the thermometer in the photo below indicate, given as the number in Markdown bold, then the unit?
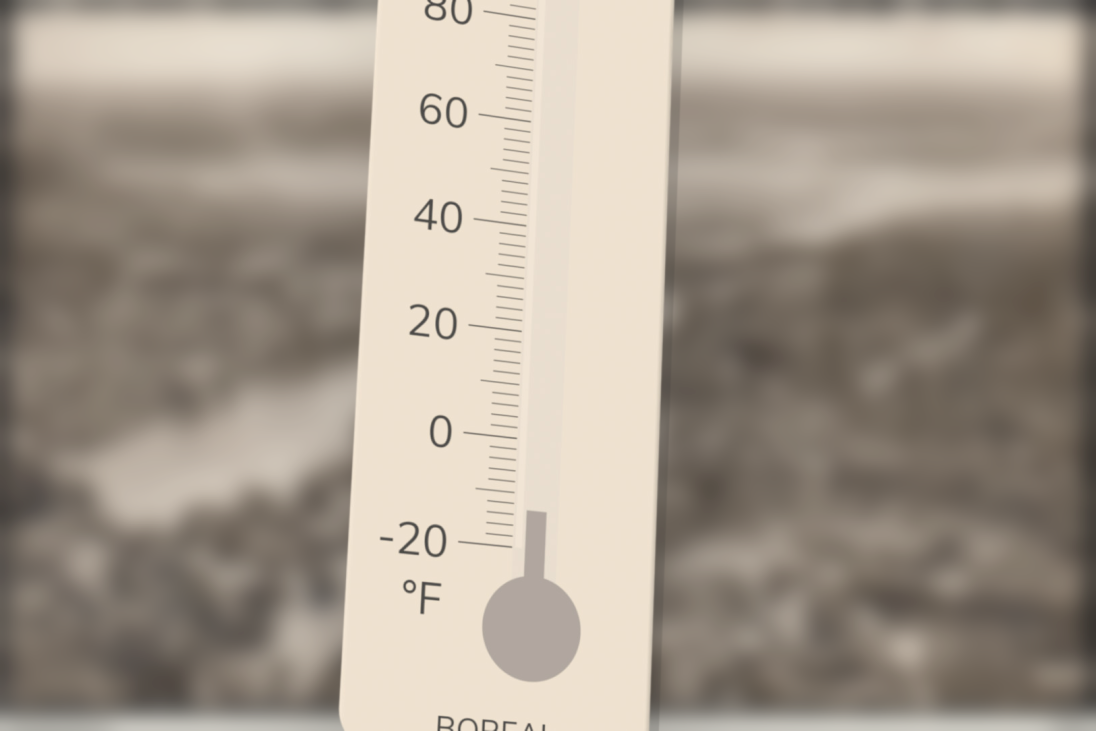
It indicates **-13** °F
